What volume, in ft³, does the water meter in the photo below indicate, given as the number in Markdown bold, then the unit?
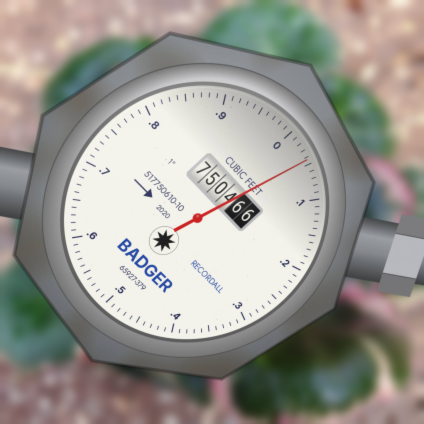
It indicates **750466.04** ft³
